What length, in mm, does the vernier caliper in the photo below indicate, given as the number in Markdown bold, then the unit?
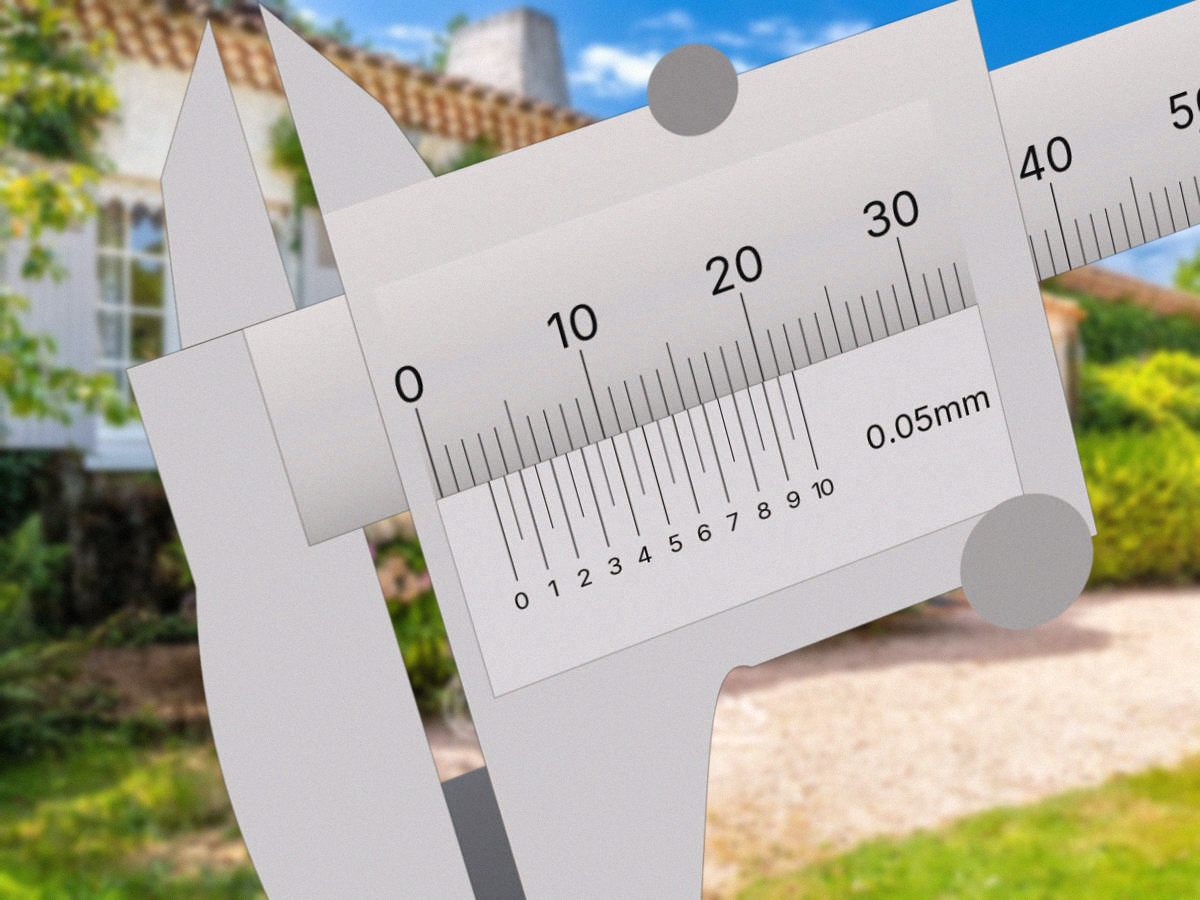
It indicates **2.8** mm
